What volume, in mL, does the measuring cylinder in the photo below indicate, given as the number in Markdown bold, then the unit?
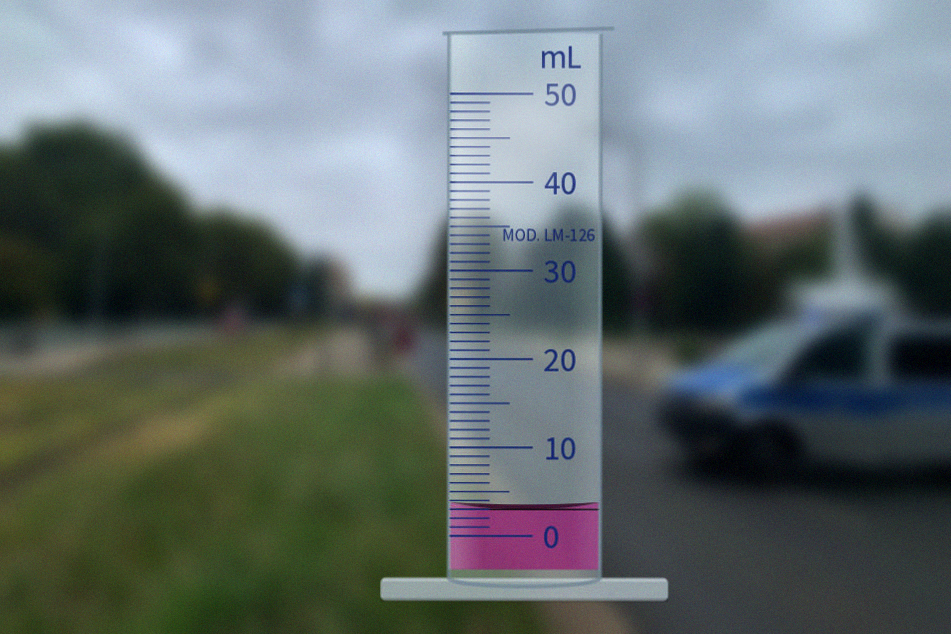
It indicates **3** mL
